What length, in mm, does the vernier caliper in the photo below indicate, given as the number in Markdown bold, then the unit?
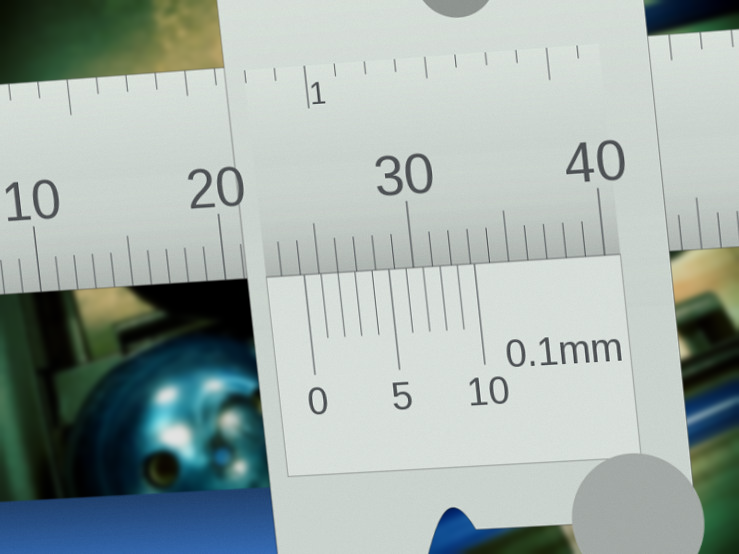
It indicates **24.2** mm
